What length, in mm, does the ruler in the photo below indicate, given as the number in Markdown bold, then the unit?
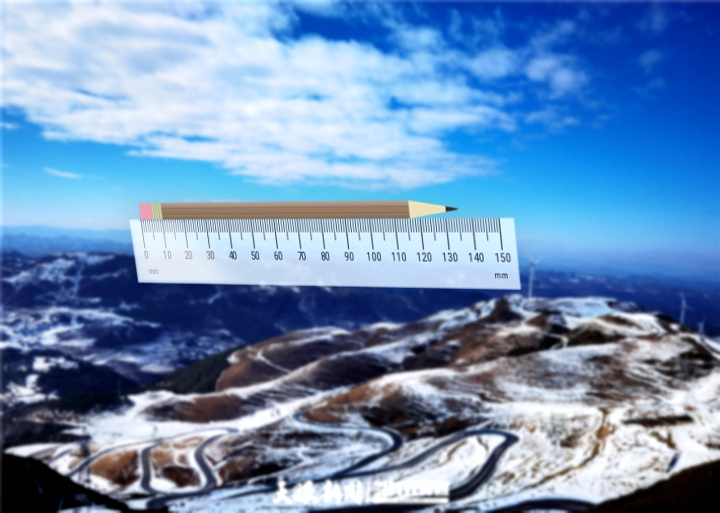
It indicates **135** mm
